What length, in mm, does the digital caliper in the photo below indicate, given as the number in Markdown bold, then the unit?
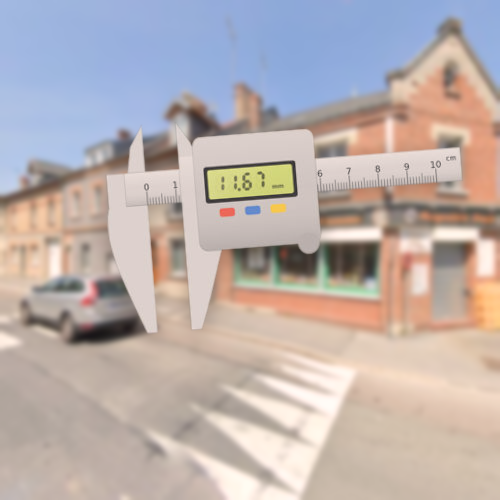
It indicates **11.67** mm
